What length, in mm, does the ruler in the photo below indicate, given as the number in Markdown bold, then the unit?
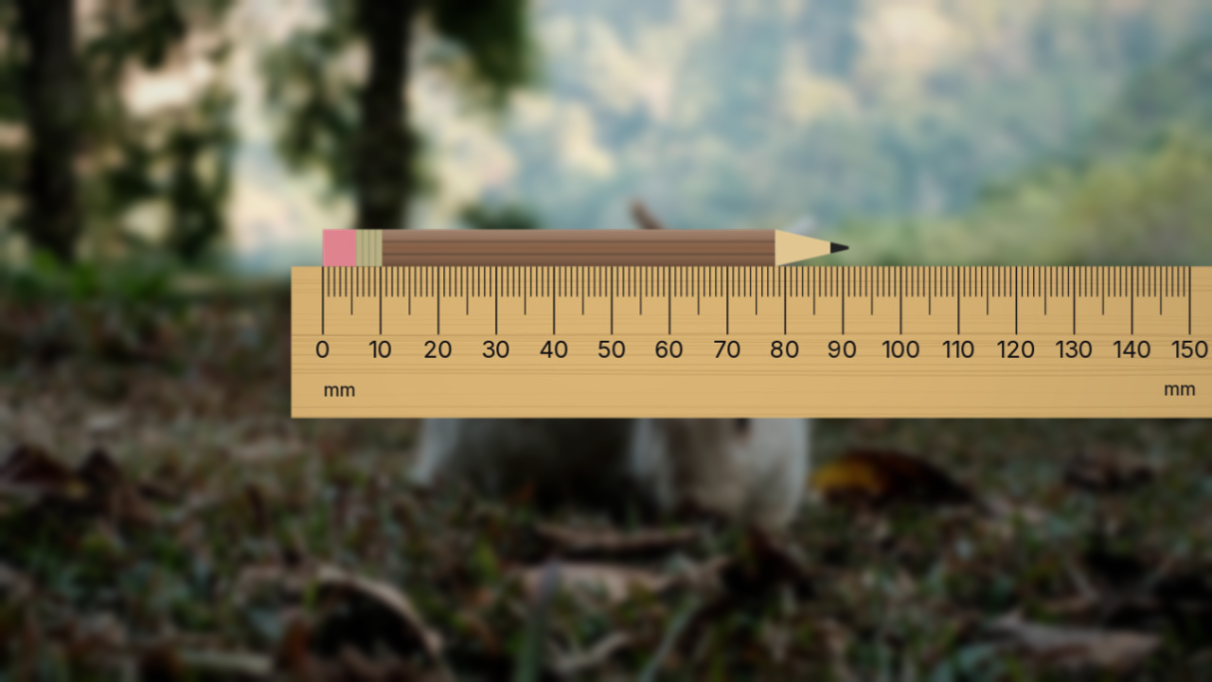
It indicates **91** mm
